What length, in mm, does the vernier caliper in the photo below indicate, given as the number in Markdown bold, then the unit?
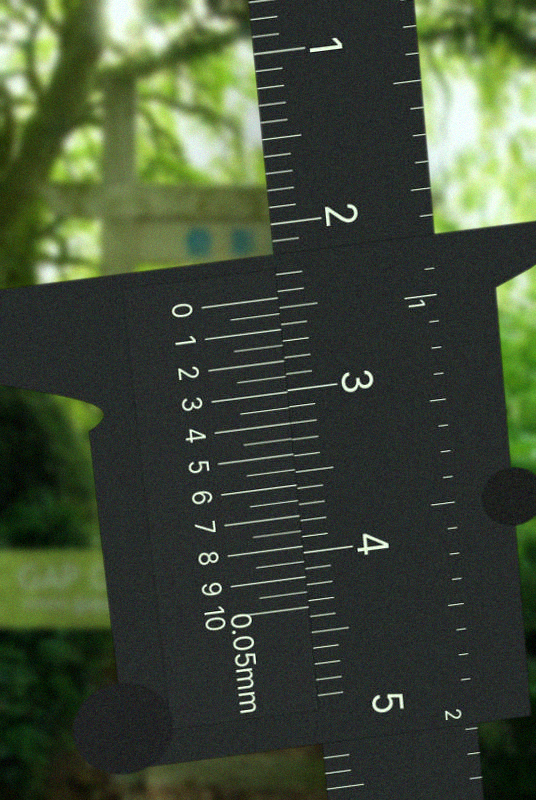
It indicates **24.4** mm
